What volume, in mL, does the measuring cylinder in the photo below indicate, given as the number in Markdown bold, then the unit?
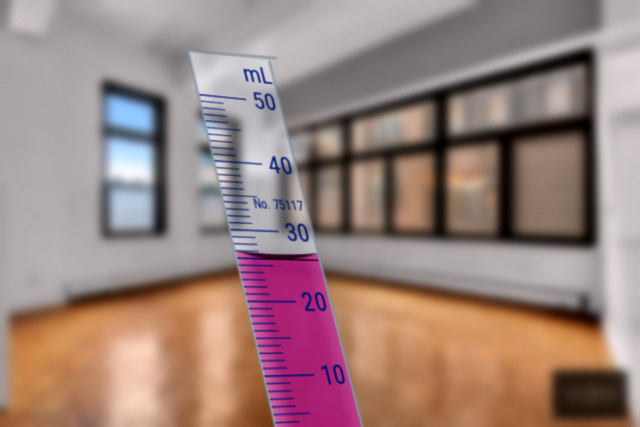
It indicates **26** mL
